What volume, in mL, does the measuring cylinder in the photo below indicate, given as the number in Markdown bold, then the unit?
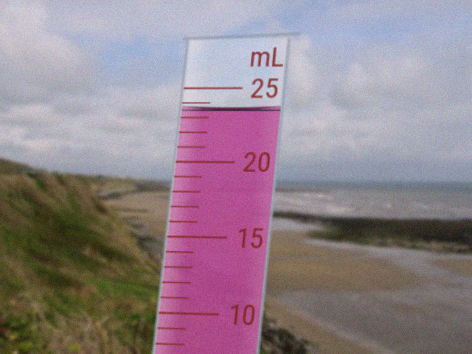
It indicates **23.5** mL
